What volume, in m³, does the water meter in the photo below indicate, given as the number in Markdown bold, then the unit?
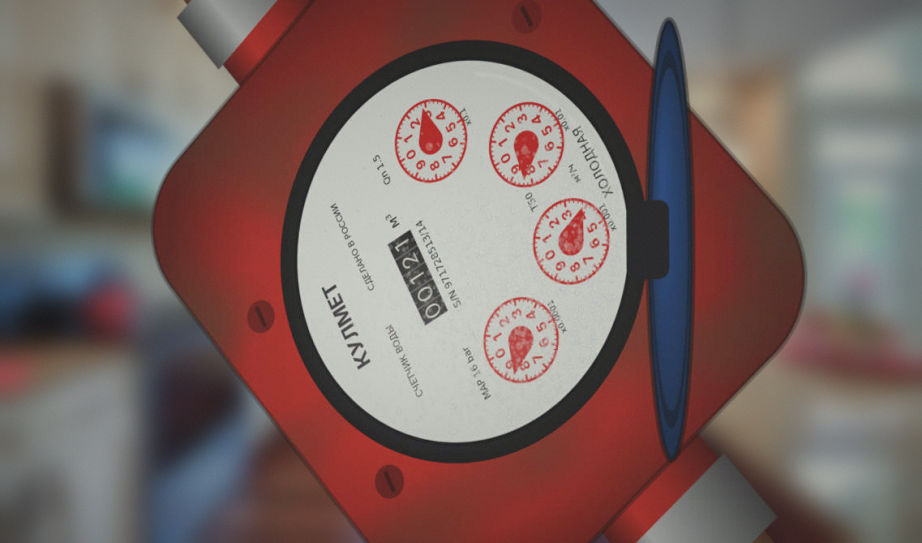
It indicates **121.2838** m³
